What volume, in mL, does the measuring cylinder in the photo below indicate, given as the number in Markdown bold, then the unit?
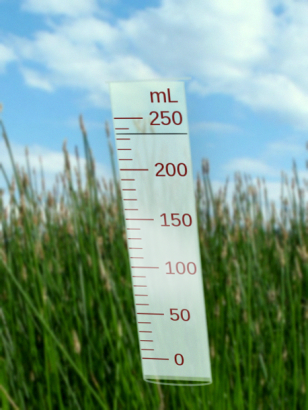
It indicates **235** mL
